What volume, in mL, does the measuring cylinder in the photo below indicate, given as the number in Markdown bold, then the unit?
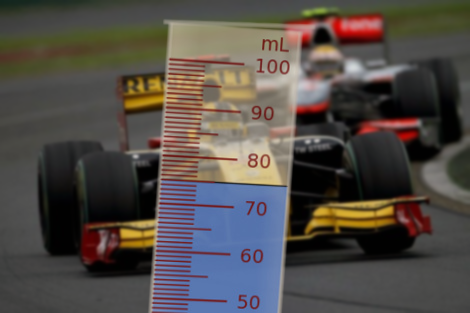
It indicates **75** mL
